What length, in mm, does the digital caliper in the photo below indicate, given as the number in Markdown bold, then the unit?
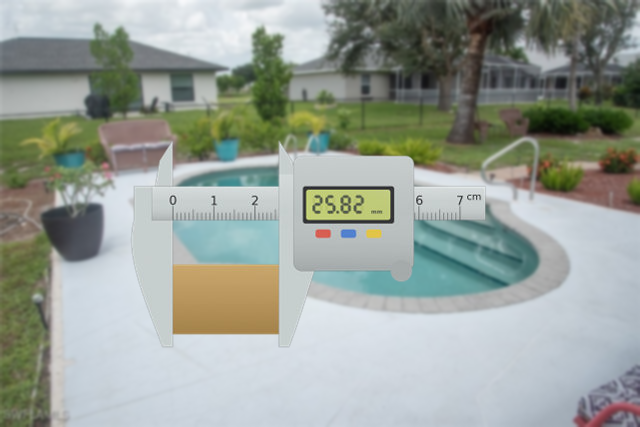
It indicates **25.82** mm
